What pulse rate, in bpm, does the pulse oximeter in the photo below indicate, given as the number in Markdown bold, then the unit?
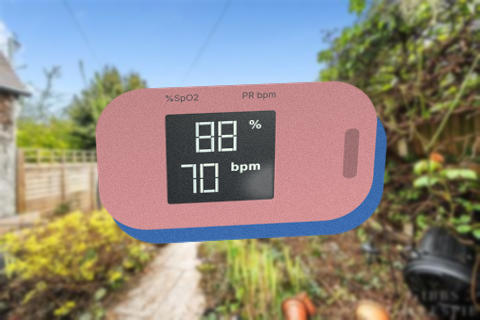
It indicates **70** bpm
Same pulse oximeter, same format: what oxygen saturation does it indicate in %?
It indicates **88** %
